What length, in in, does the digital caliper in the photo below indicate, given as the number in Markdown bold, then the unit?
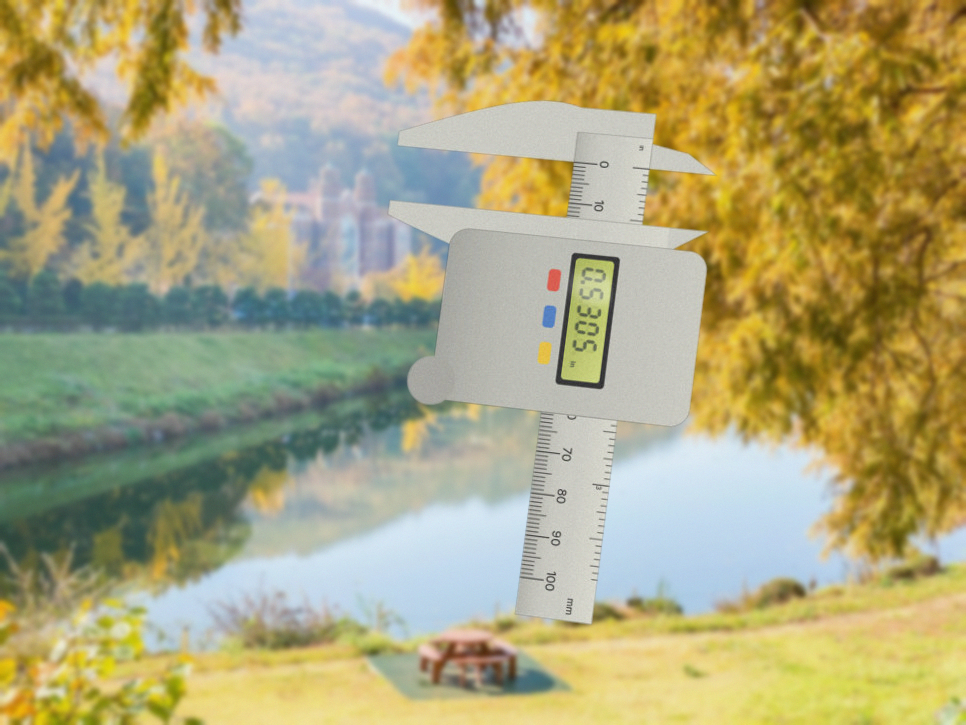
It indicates **0.5305** in
